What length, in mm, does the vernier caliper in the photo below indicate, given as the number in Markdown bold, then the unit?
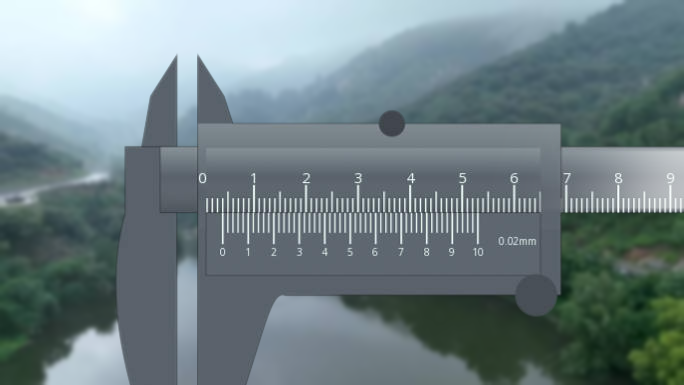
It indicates **4.0** mm
